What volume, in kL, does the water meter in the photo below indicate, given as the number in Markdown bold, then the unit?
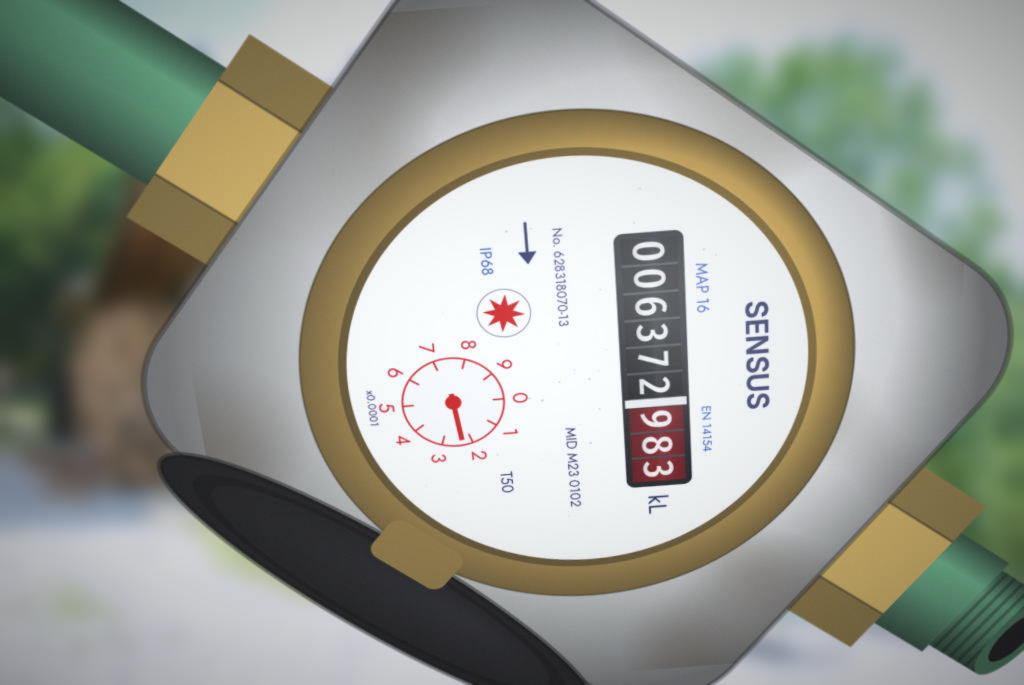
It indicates **6372.9832** kL
